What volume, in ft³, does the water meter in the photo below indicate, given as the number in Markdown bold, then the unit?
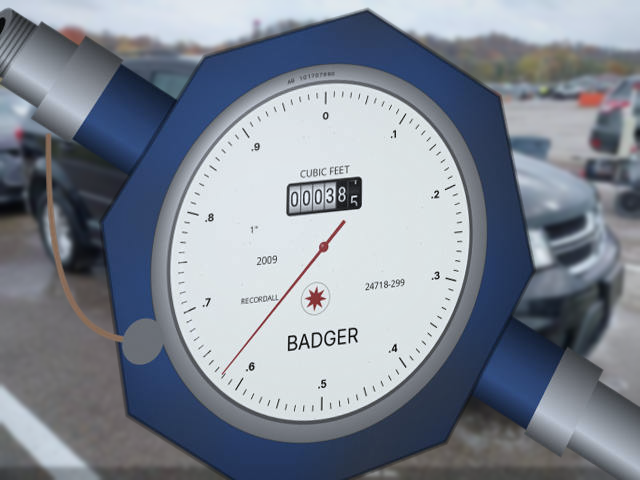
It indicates **384.62** ft³
